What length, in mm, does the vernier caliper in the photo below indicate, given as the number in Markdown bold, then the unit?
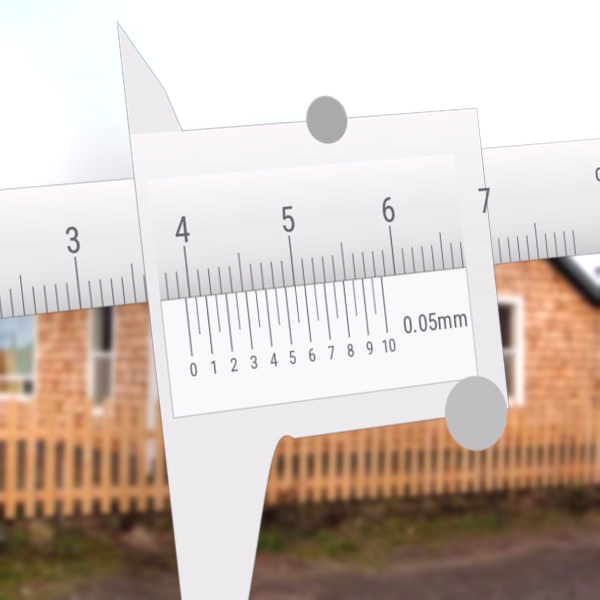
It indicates **39.6** mm
